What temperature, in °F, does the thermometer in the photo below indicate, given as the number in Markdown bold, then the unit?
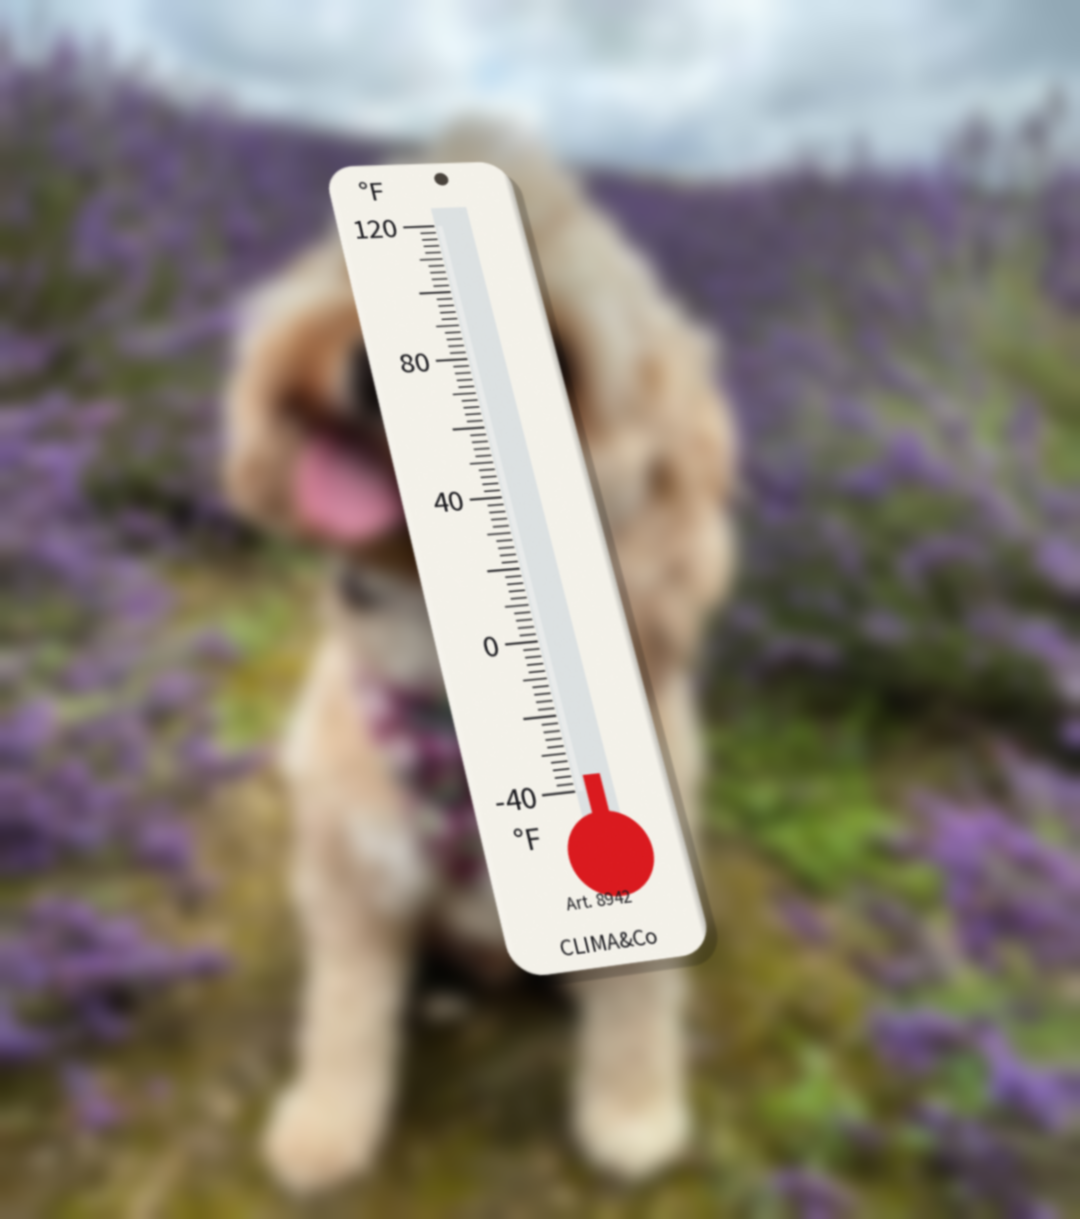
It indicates **-36** °F
